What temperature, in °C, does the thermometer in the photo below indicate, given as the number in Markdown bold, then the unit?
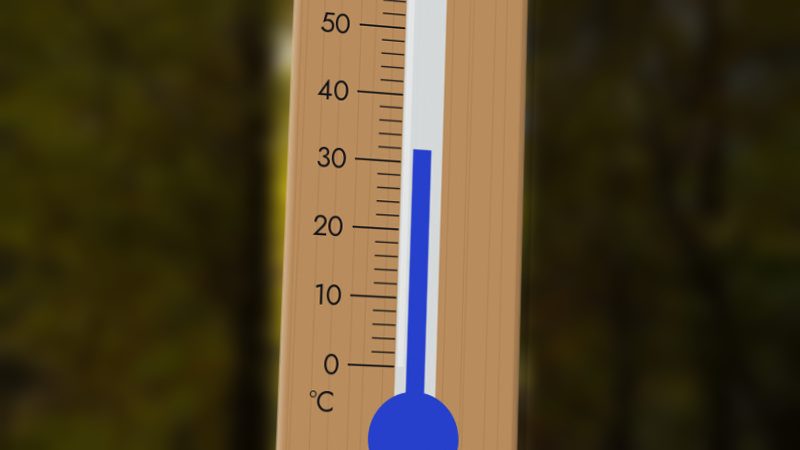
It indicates **32** °C
